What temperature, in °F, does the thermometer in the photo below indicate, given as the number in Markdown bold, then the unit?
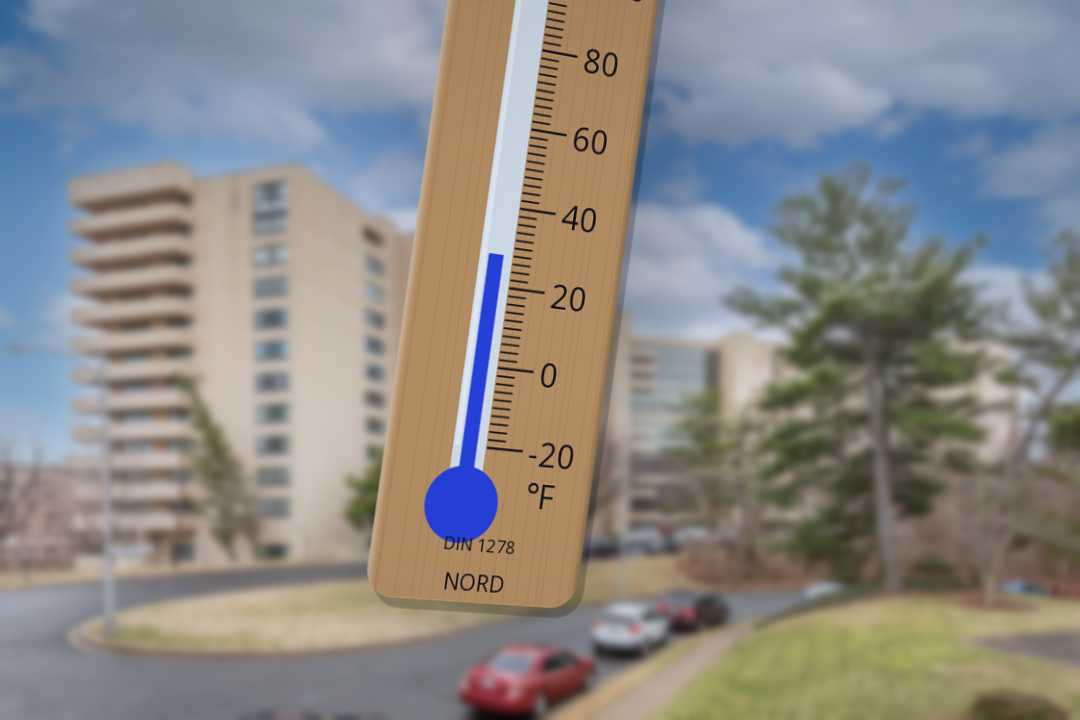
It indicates **28** °F
